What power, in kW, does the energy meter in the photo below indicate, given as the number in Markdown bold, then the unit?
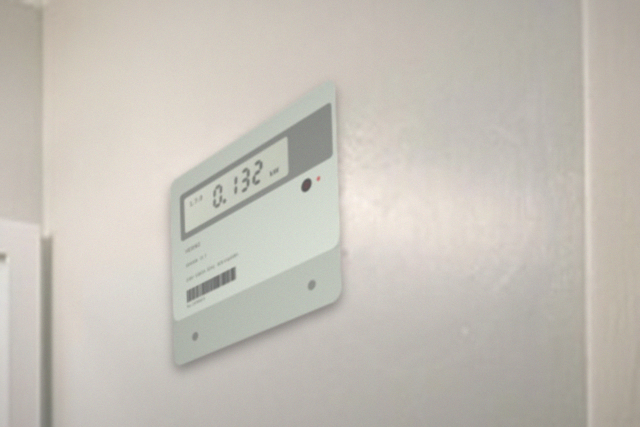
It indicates **0.132** kW
